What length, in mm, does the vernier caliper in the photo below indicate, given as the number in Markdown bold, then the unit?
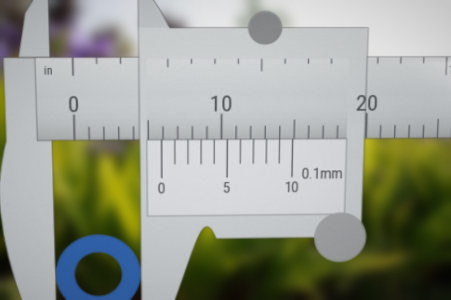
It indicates **5.9** mm
